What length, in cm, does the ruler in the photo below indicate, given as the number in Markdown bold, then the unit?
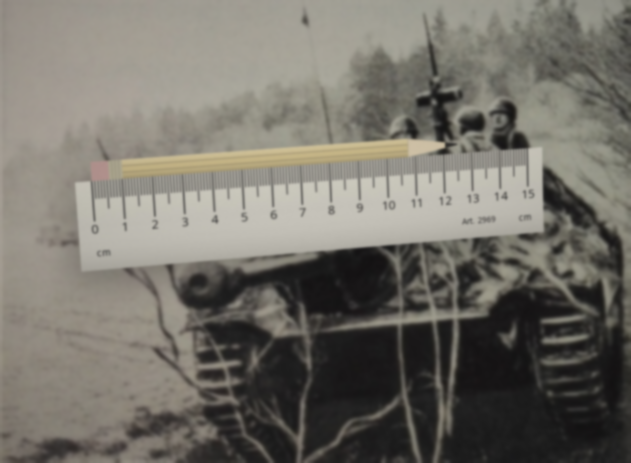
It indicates **12.5** cm
